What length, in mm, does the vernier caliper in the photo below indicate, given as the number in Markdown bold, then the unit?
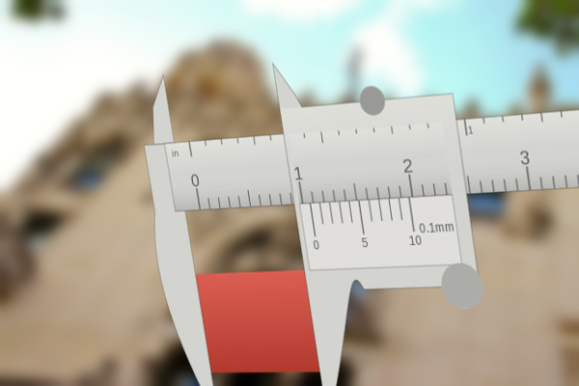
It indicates **10.7** mm
